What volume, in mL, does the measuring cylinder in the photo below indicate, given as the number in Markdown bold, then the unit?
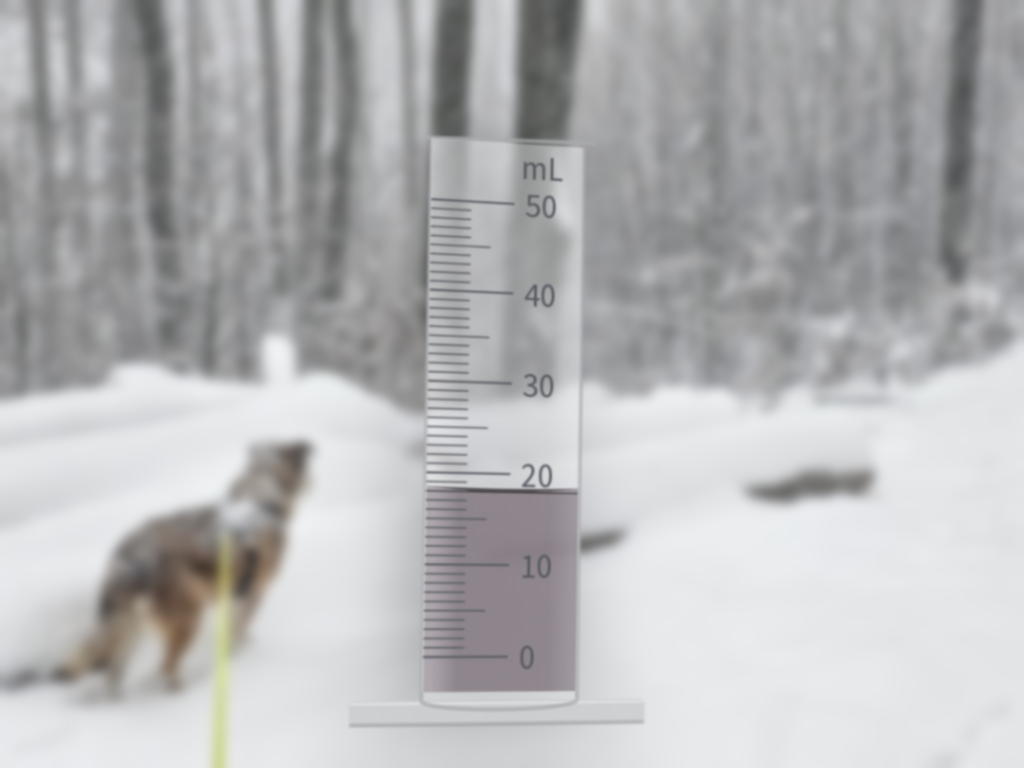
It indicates **18** mL
